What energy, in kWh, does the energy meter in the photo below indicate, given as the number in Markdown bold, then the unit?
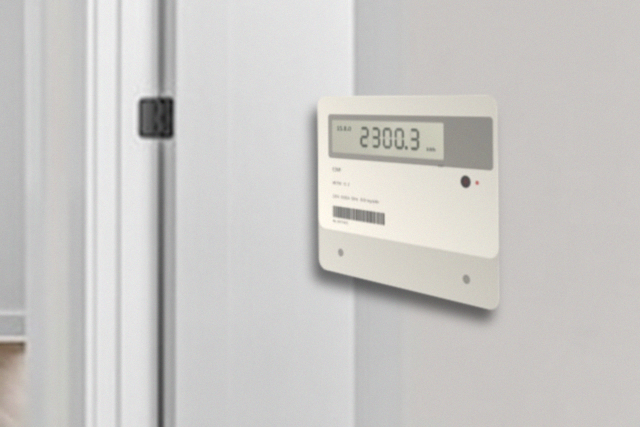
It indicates **2300.3** kWh
